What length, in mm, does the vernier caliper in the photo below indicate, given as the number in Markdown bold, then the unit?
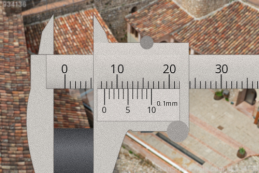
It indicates **7.6** mm
